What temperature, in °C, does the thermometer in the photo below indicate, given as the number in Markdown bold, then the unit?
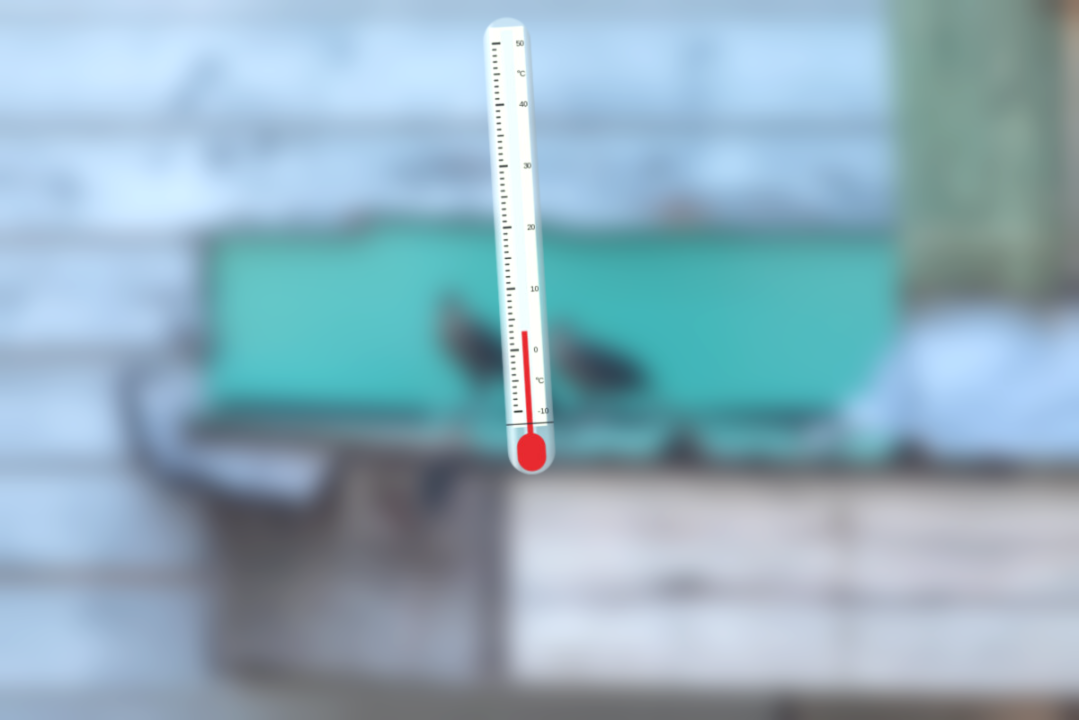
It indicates **3** °C
